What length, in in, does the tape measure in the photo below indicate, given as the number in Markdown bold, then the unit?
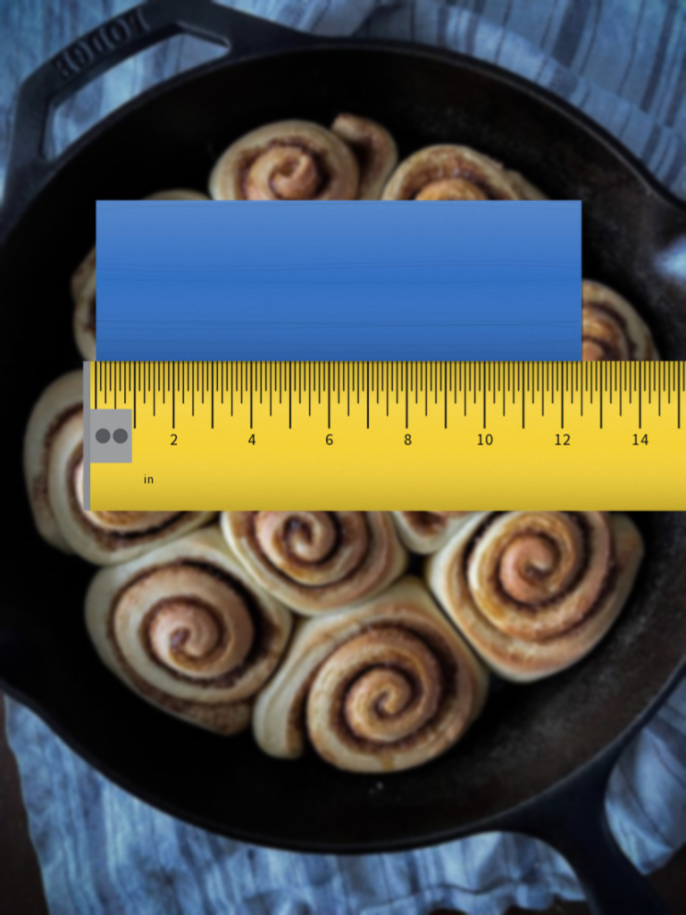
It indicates **12.5** in
